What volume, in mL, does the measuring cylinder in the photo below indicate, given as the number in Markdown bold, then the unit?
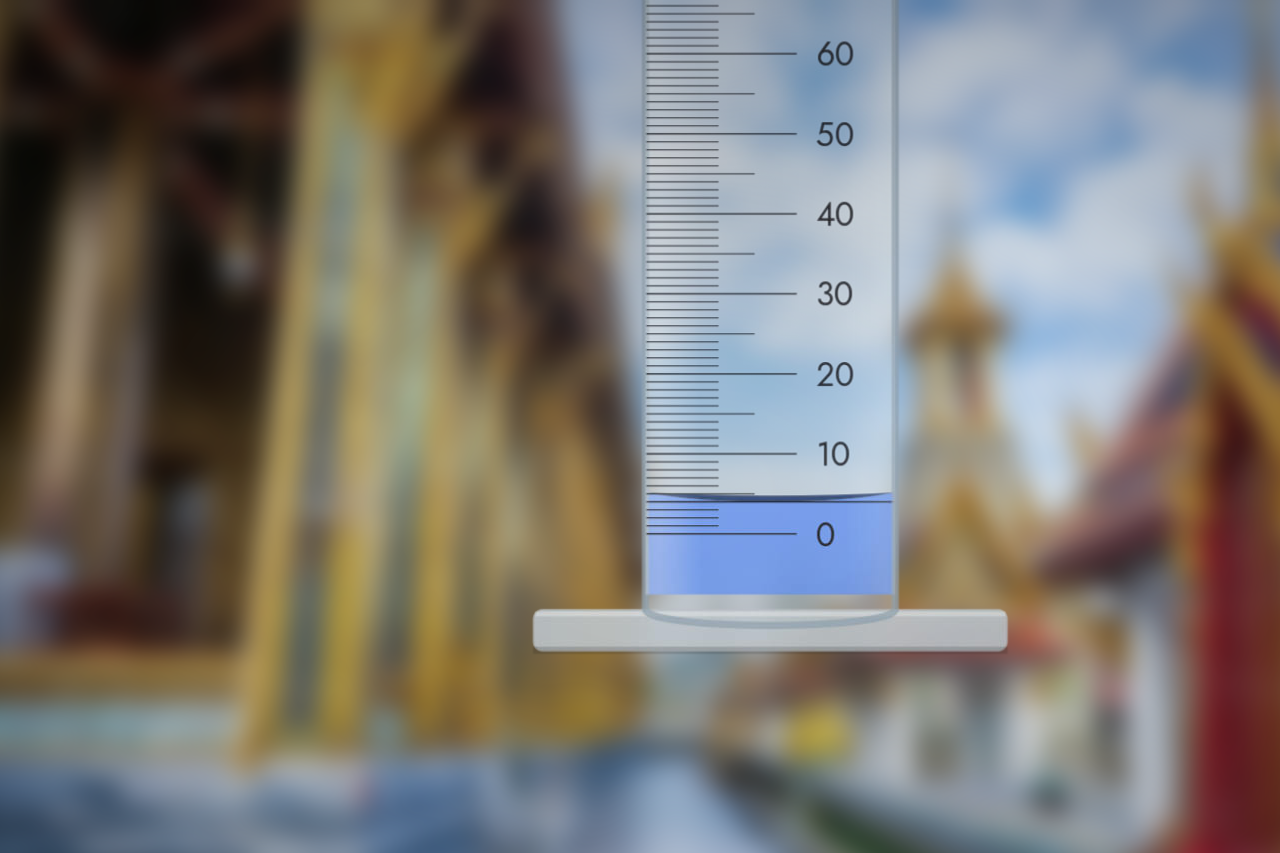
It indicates **4** mL
